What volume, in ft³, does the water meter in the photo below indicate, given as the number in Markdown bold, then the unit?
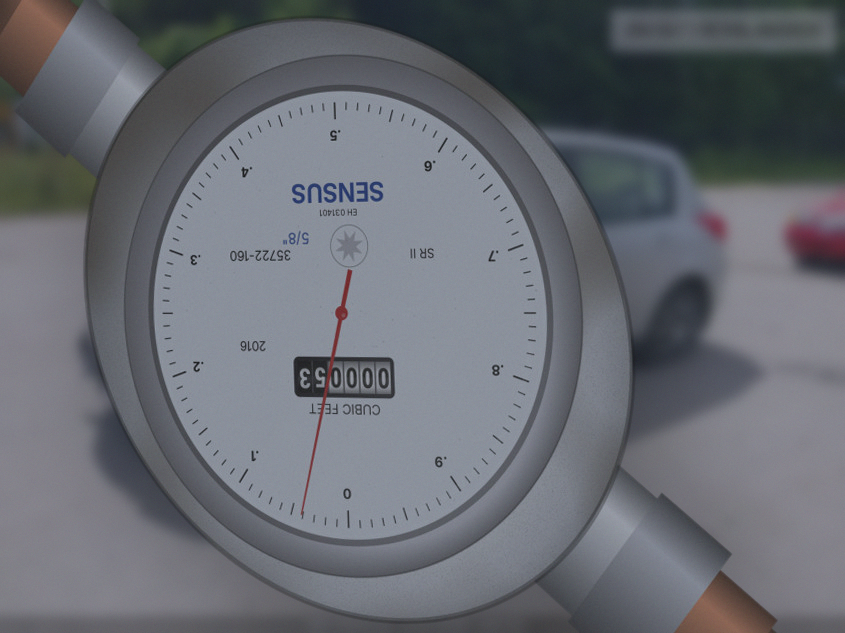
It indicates **53.04** ft³
